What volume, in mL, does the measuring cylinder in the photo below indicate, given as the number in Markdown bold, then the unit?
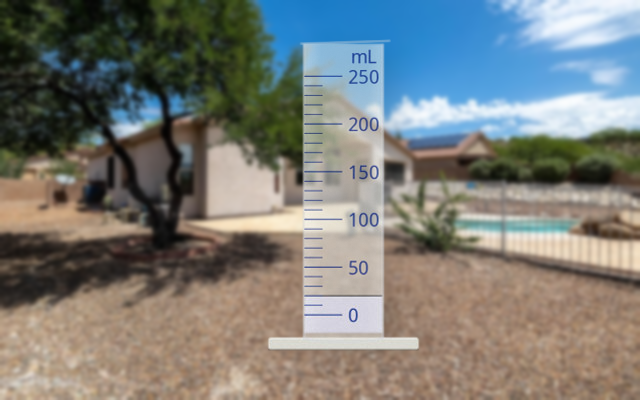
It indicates **20** mL
